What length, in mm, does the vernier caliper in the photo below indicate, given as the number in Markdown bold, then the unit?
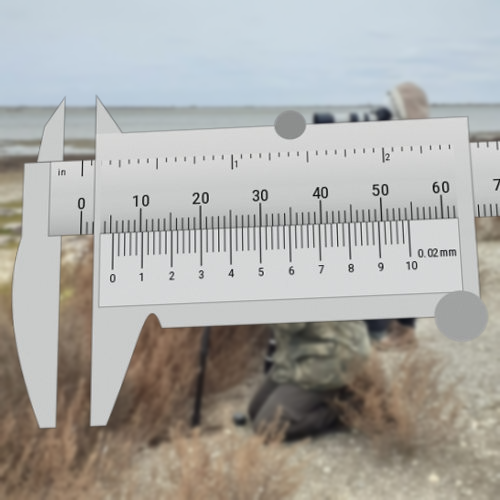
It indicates **5.4** mm
